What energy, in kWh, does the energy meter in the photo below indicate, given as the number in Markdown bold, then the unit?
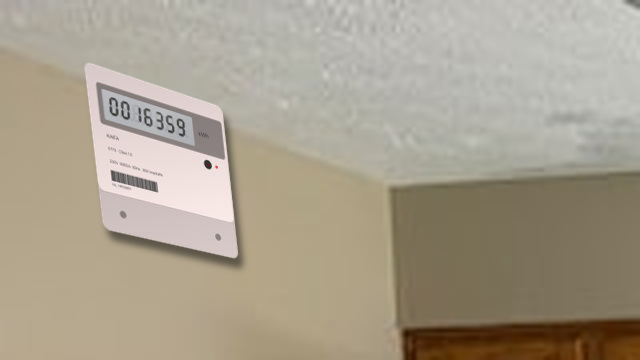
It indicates **16359** kWh
